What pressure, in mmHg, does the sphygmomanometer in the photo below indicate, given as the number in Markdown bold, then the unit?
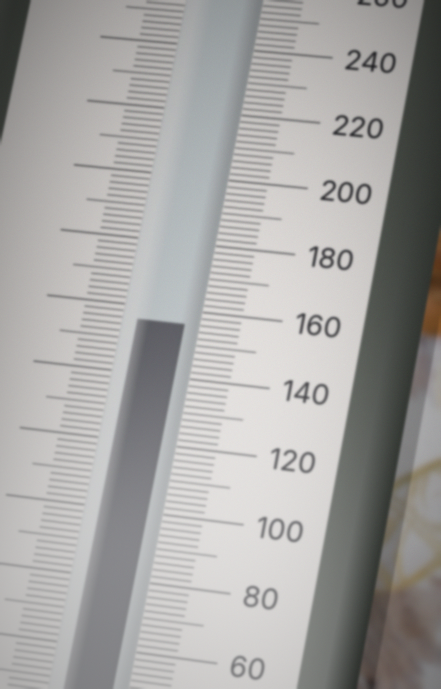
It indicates **156** mmHg
